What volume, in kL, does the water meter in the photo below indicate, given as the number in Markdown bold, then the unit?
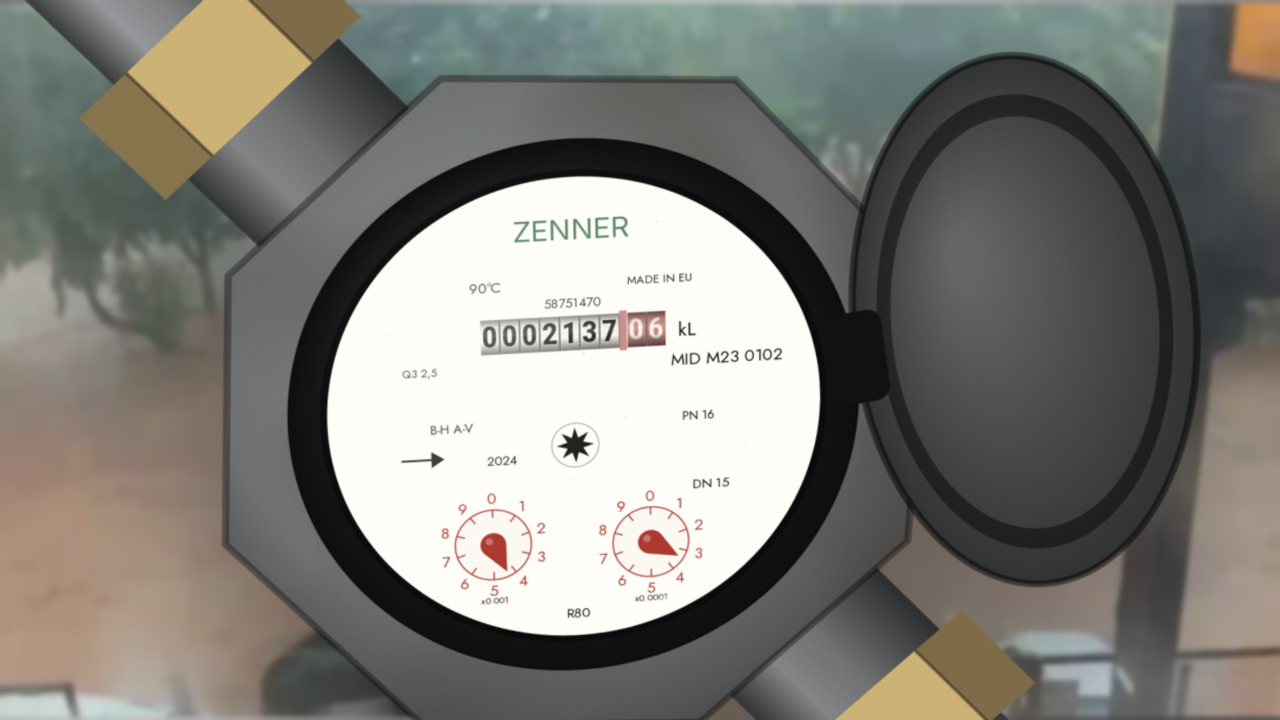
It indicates **2137.0643** kL
